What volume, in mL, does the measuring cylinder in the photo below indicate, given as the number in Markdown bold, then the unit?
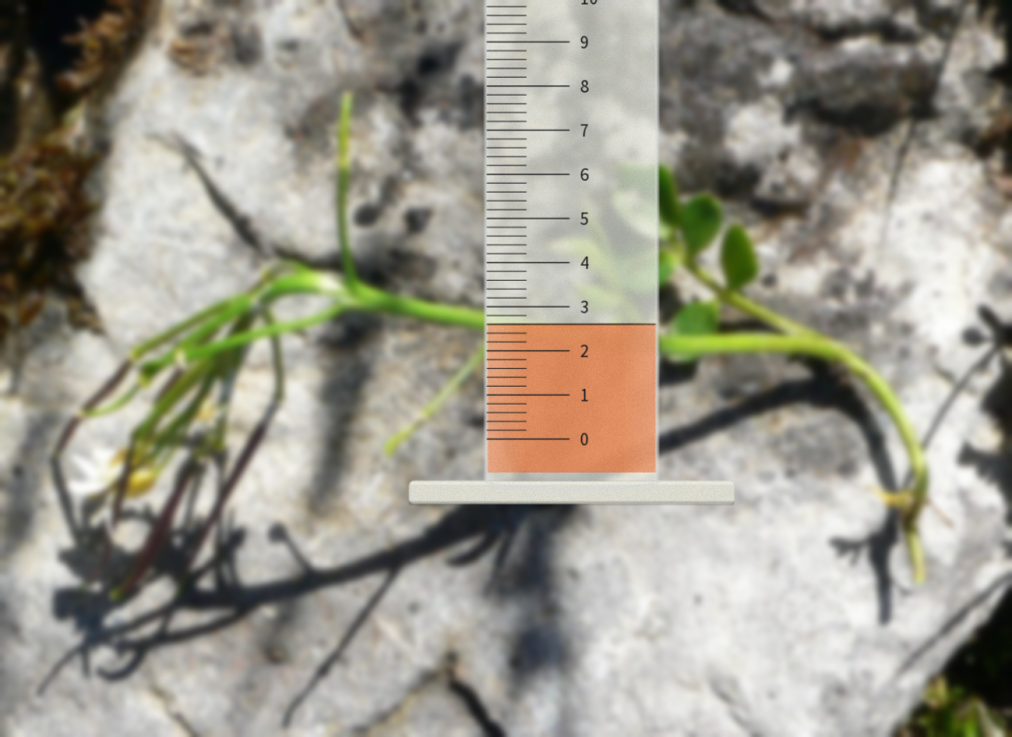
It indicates **2.6** mL
